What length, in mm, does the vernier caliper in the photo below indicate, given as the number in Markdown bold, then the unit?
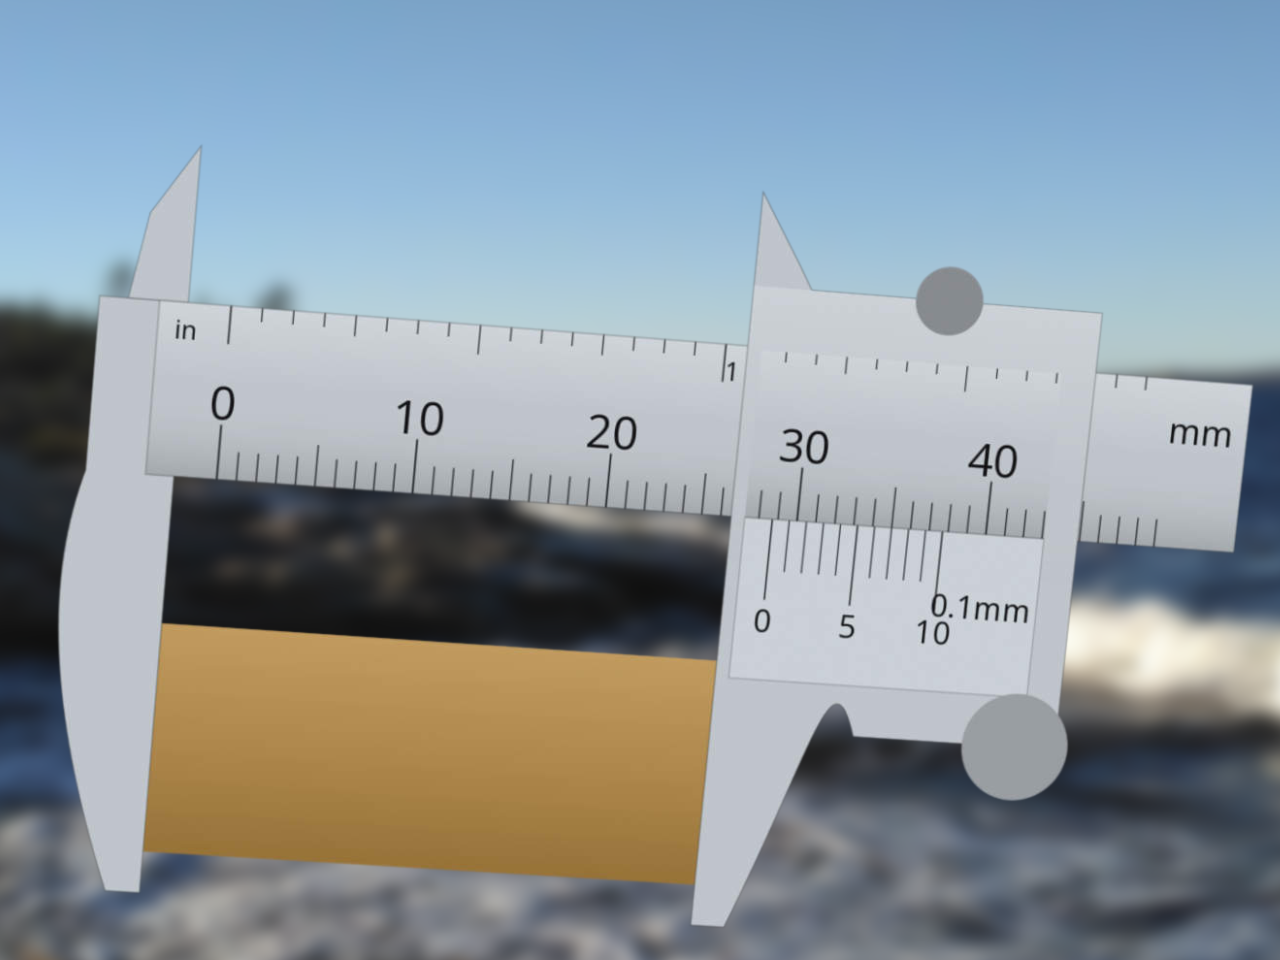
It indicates **28.7** mm
